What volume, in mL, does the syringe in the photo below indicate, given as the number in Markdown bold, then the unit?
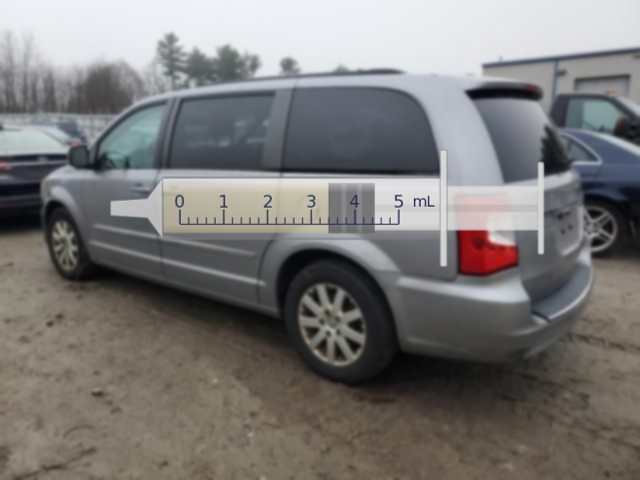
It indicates **3.4** mL
